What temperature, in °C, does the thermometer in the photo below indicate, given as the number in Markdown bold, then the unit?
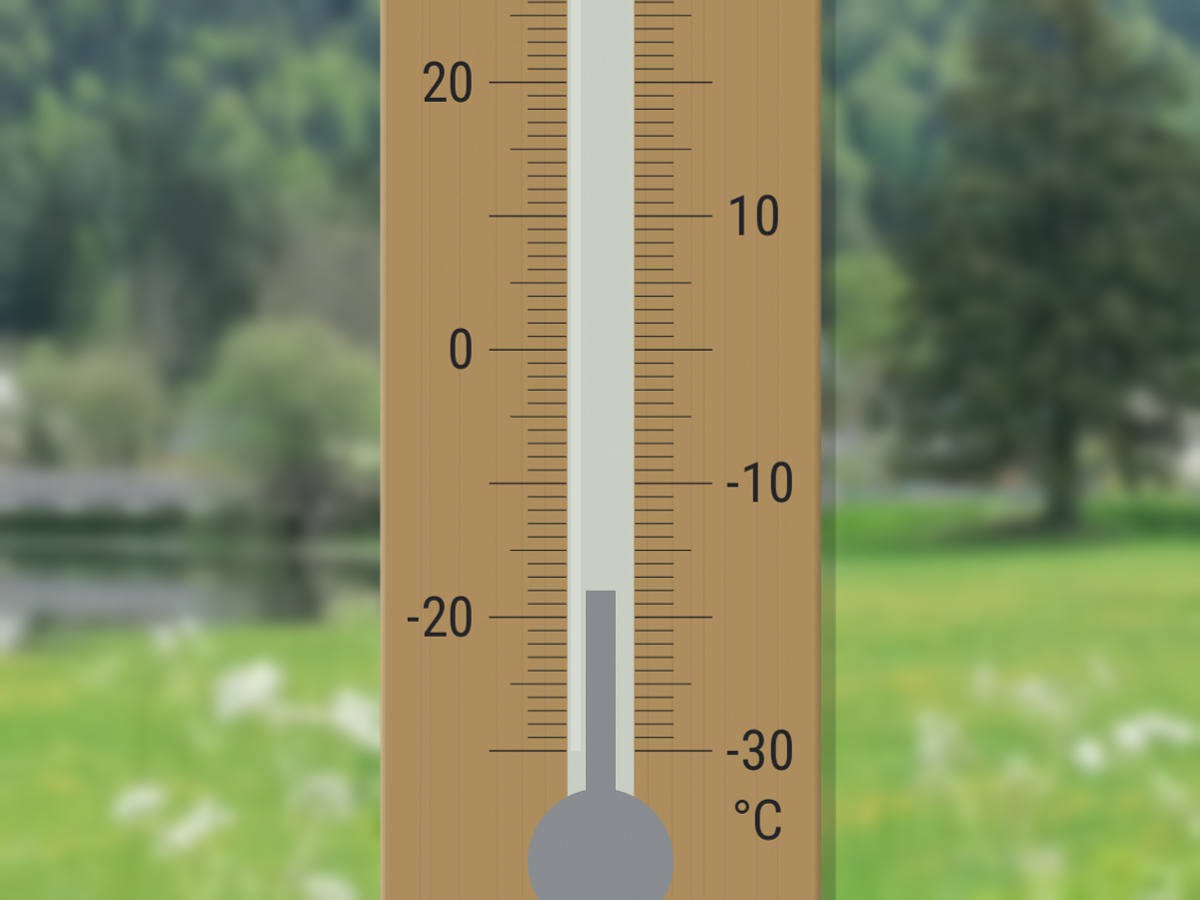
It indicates **-18** °C
